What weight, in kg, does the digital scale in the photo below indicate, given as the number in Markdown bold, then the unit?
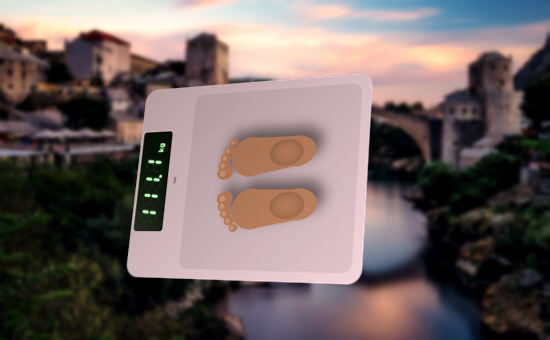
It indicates **111.1** kg
